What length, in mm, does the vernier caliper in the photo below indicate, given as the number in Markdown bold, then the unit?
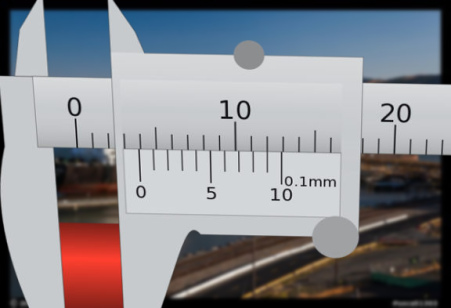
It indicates **3.9** mm
